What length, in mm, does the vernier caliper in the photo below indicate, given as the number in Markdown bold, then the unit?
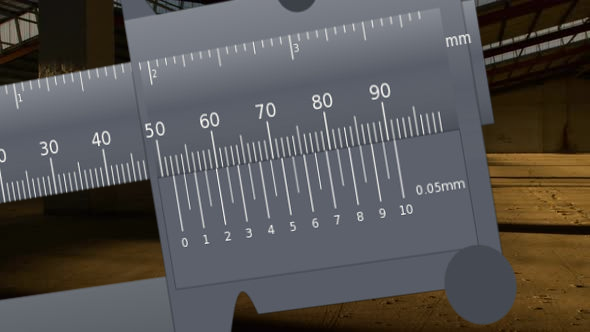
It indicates **52.0** mm
